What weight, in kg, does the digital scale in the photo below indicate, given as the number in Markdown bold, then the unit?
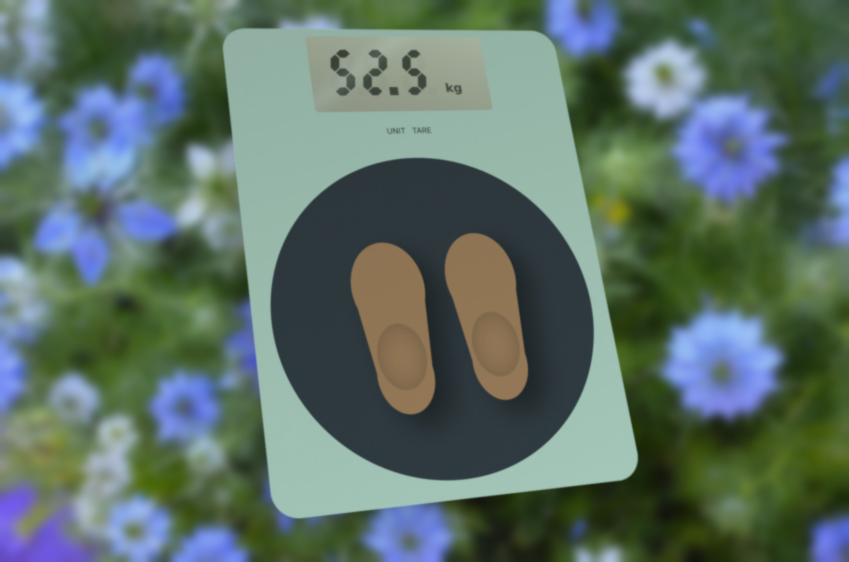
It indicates **52.5** kg
